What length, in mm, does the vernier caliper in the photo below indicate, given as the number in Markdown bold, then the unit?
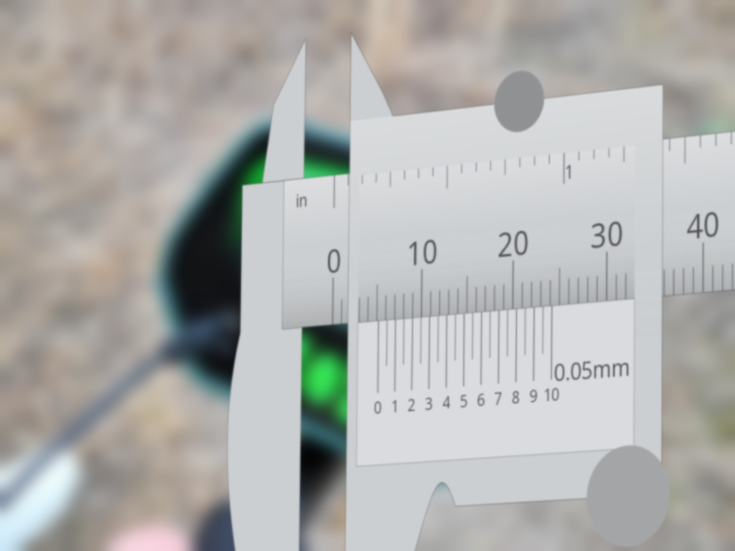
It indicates **5.2** mm
